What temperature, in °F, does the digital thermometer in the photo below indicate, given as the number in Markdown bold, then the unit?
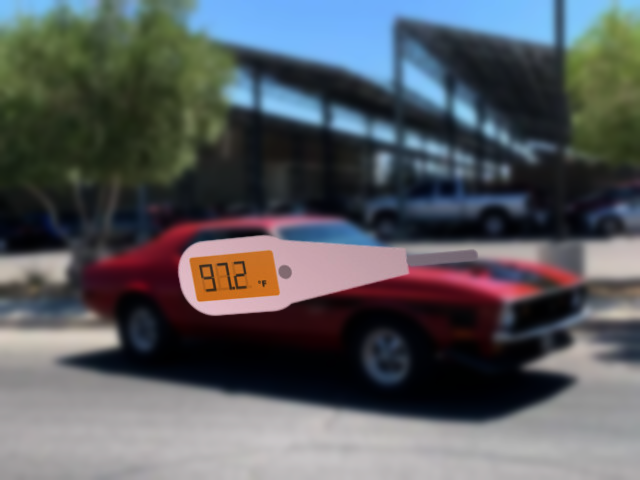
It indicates **97.2** °F
